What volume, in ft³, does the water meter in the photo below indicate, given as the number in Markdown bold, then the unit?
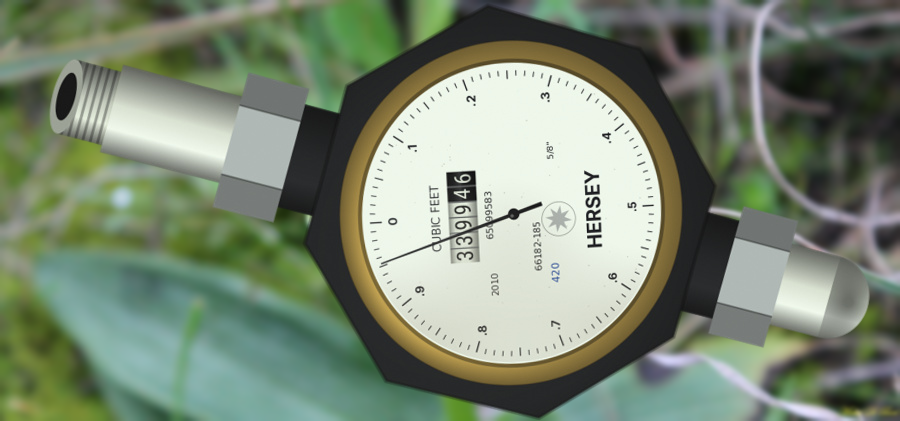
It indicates **339945.95** ft³
